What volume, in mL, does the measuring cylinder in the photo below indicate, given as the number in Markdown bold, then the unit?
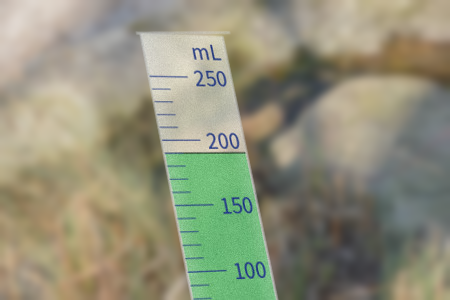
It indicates **190** mL
